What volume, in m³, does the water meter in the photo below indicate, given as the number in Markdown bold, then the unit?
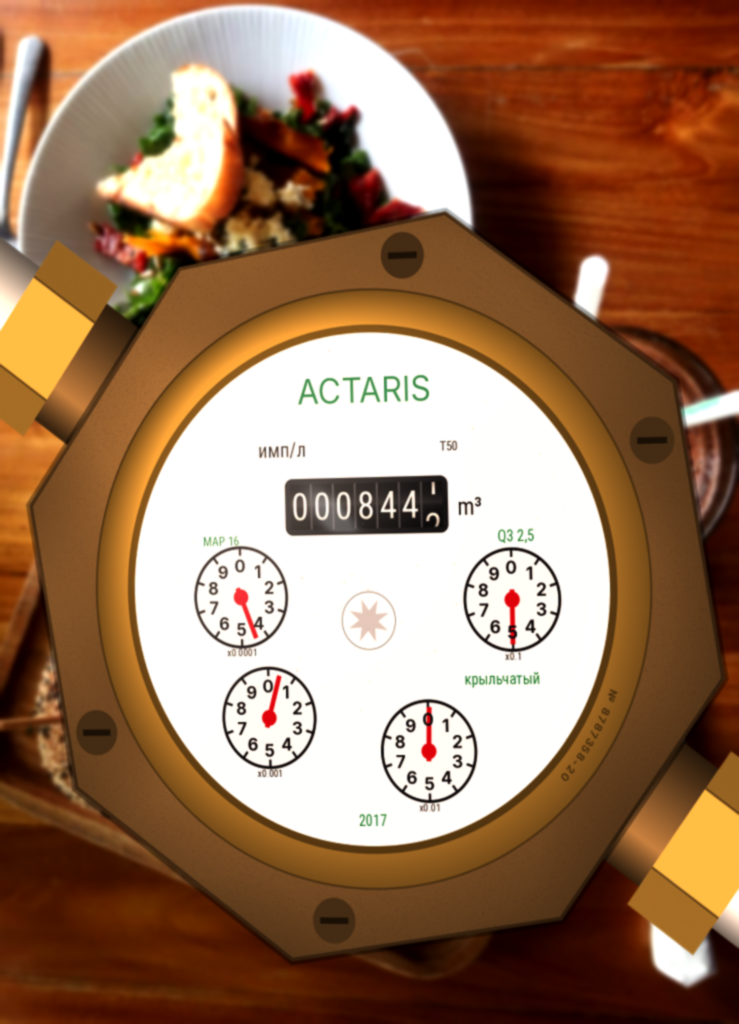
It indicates **8441.5004** m³
